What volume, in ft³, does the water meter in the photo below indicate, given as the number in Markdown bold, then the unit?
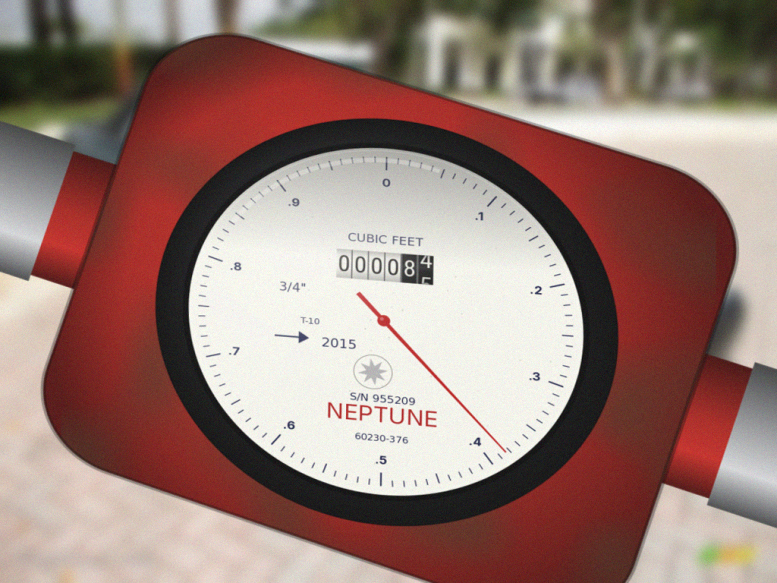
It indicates **84.38** ft³
